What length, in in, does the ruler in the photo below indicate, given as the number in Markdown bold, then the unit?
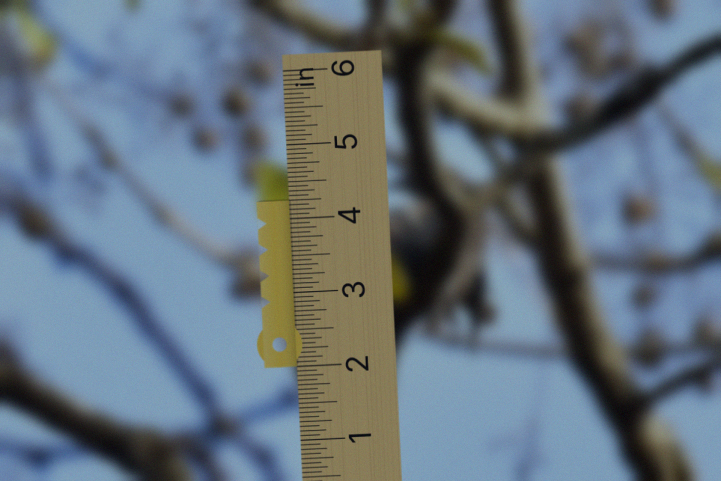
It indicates **2.25** in
